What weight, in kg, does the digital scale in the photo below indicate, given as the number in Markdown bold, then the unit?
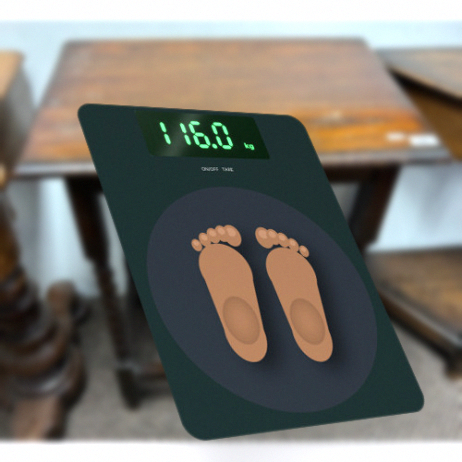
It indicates **116.0** kg
